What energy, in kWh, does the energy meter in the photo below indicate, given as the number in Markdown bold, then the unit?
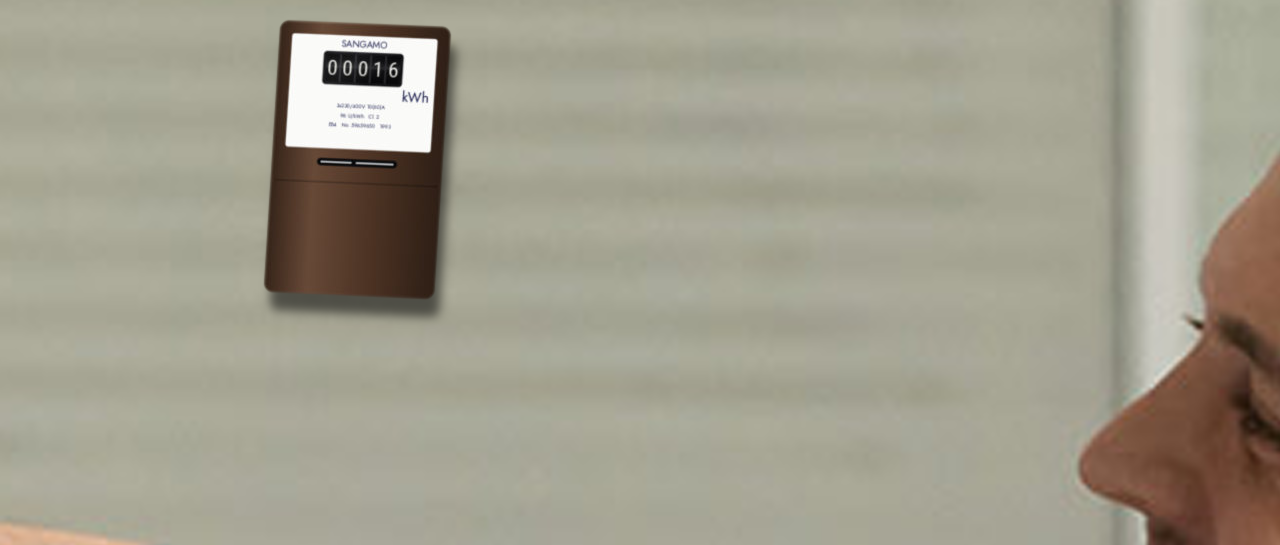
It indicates **16** kWh
